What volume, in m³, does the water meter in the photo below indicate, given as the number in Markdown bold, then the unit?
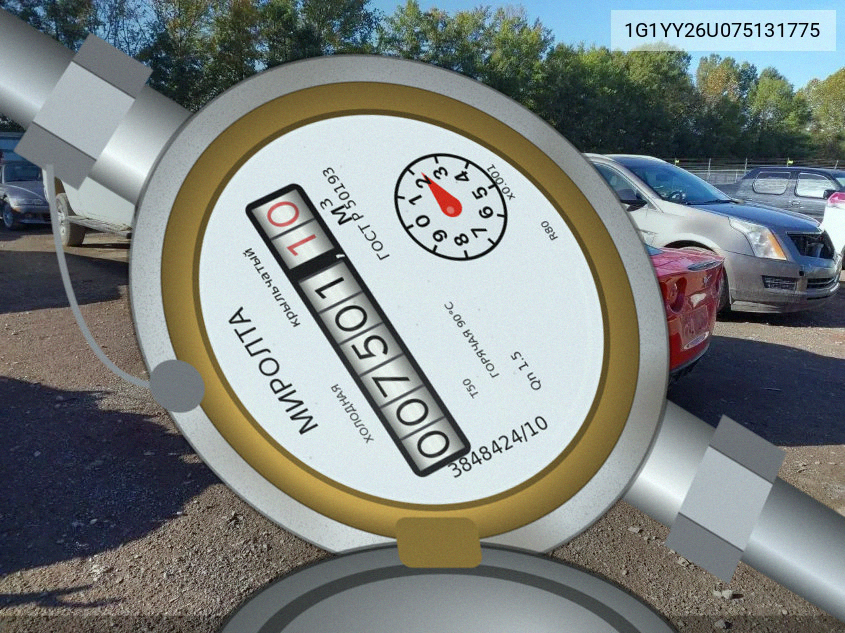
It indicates **7501.102** m³
